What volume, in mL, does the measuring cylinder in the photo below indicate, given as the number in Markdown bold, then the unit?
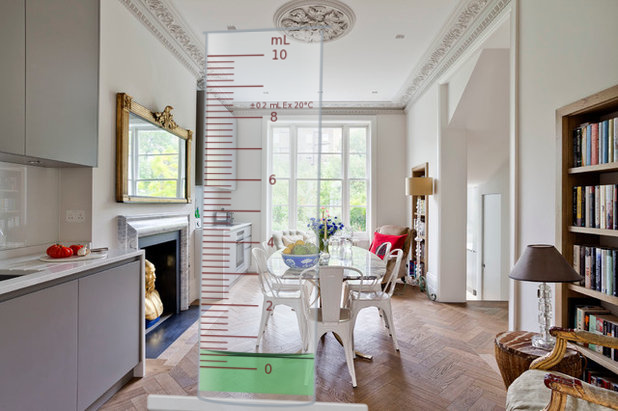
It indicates **0.4** mL
